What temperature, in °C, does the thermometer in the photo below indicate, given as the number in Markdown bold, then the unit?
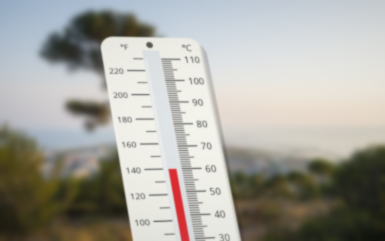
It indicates **60** °C
